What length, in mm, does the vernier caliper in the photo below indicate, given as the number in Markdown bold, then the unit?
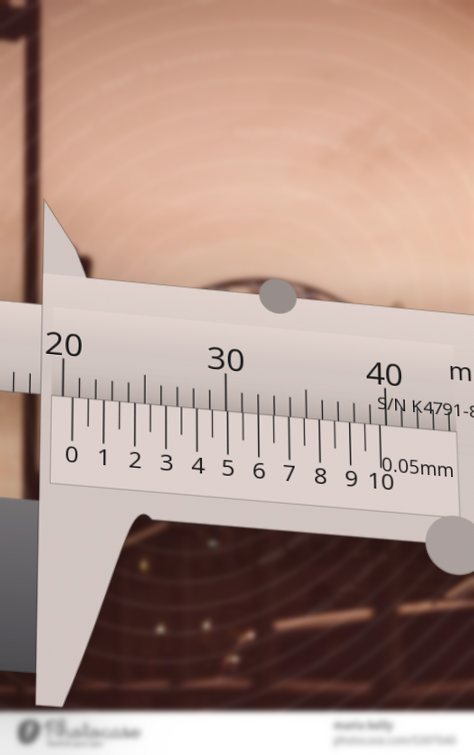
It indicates **20.6** mm
